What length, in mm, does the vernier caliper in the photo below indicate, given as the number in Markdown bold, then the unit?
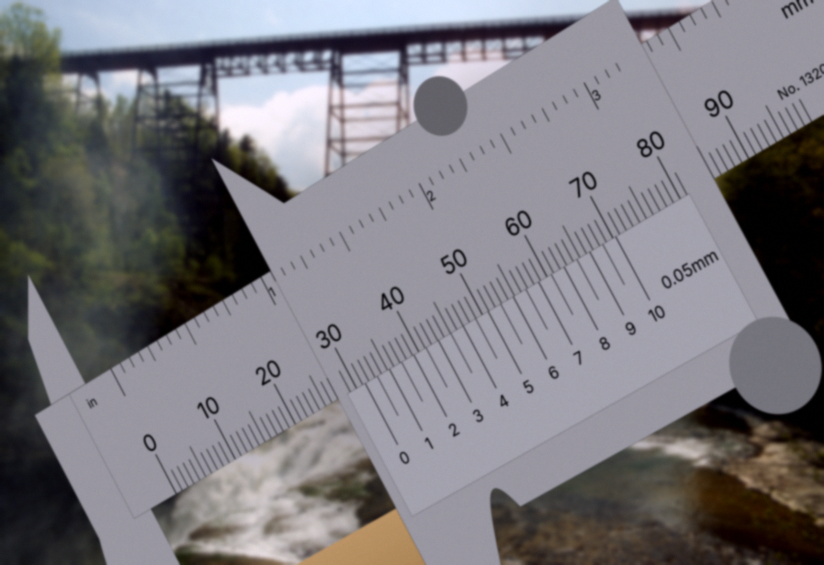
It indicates **31.4** mm
